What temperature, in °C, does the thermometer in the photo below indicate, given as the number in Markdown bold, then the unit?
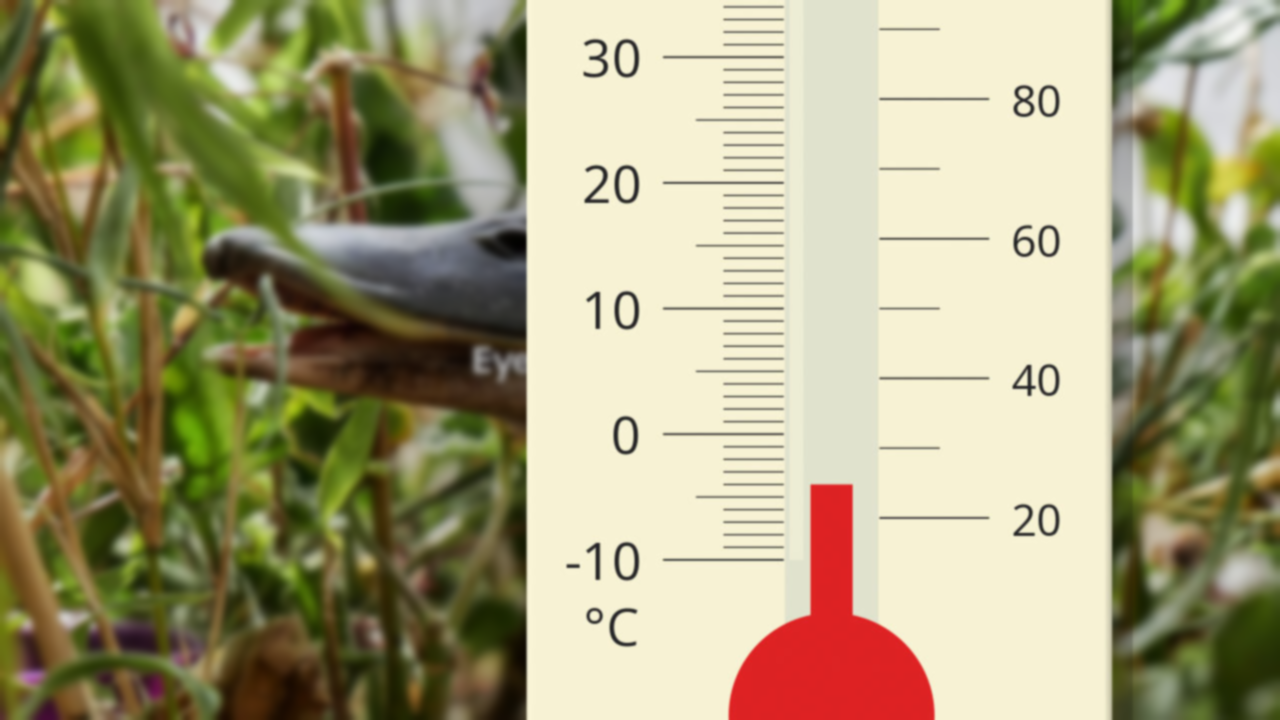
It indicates **-4** °C
